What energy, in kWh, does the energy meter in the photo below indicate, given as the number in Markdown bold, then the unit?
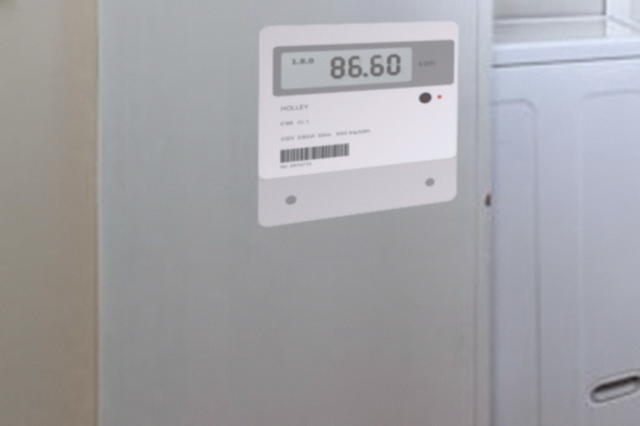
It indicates **86.60** kWh
